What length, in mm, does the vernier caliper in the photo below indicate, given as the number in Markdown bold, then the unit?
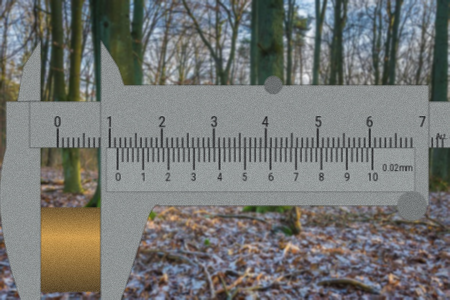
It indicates **11.5** mm
